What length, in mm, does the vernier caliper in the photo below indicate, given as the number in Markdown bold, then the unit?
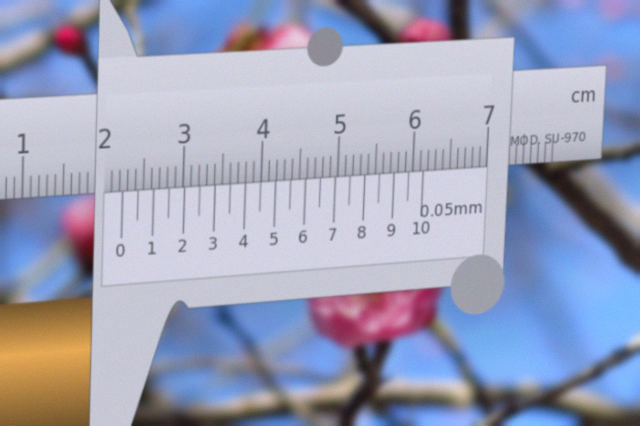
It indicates **22.4** mm
